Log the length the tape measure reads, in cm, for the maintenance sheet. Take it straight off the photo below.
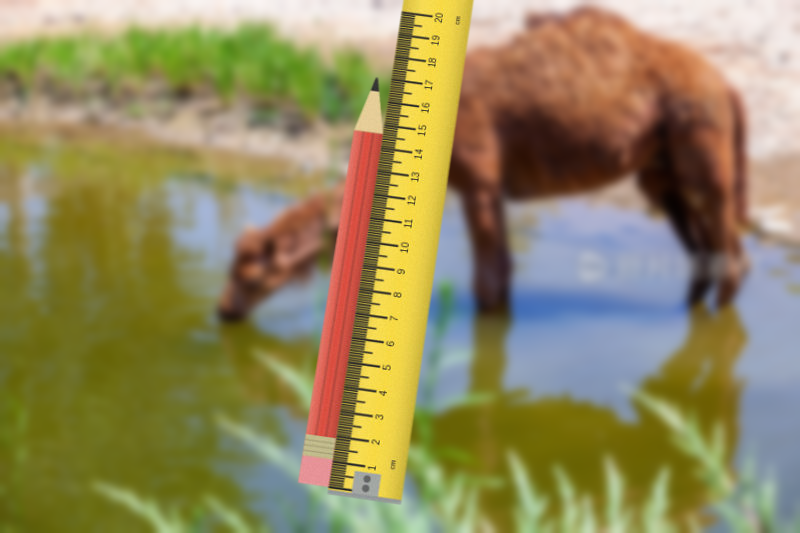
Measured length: 17 cm
